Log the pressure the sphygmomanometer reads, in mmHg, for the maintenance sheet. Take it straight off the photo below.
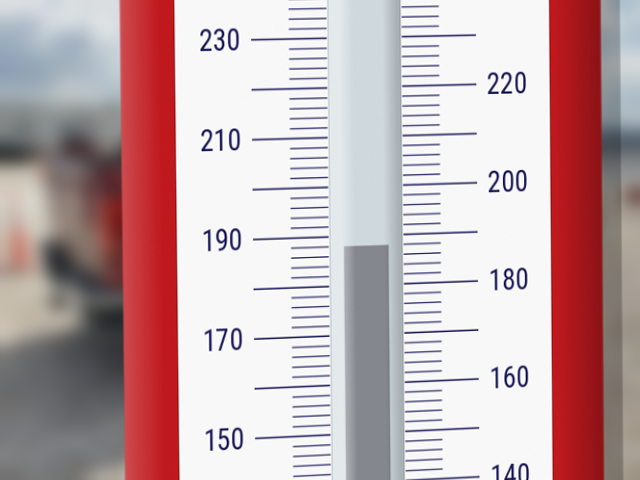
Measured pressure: 188 mmHg
